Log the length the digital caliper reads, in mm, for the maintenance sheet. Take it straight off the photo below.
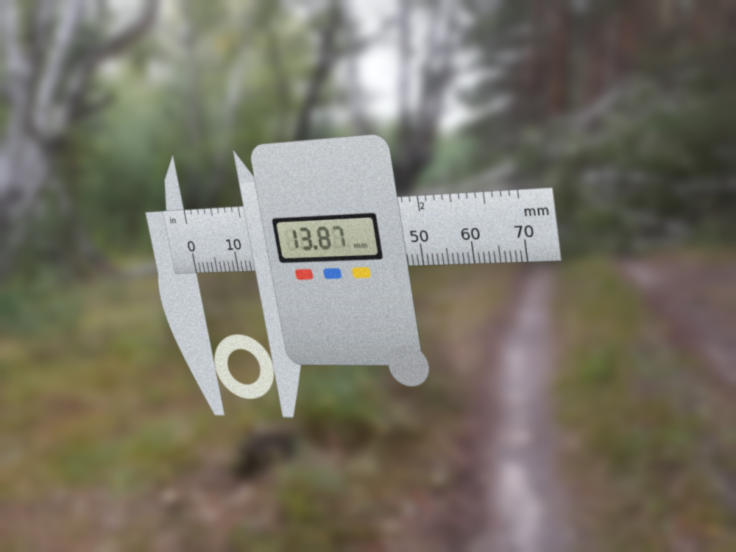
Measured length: 13.87 mm
